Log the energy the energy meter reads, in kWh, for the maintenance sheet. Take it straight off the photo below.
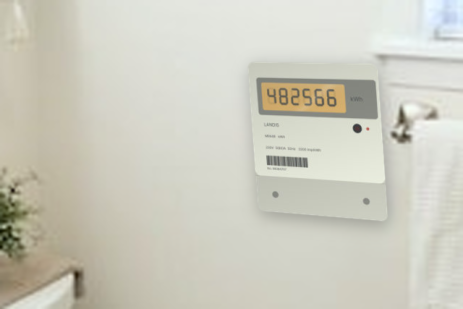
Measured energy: 482566 kWh
